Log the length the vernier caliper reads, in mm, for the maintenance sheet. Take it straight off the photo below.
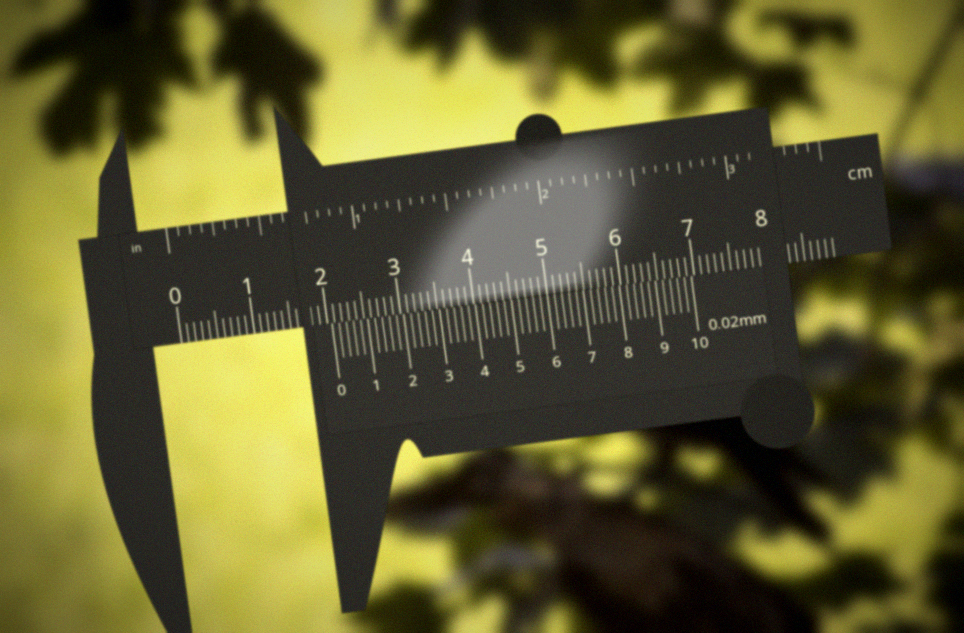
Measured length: 20.6 mm
